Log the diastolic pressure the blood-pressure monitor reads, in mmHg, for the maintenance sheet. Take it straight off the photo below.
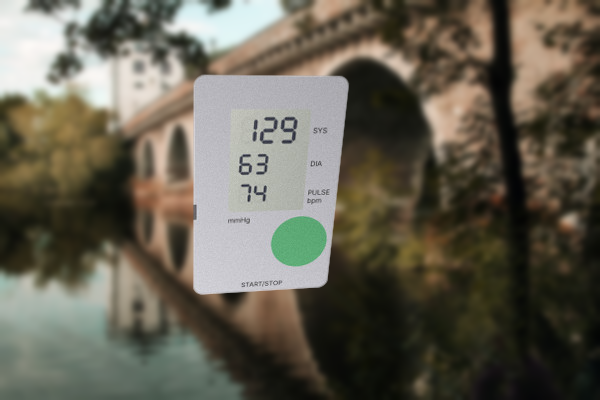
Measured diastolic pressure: 63 mmHg
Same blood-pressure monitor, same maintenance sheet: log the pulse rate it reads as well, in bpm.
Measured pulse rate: 74 bpm
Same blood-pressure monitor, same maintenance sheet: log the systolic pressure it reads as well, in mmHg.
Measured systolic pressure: 129 mmHg
